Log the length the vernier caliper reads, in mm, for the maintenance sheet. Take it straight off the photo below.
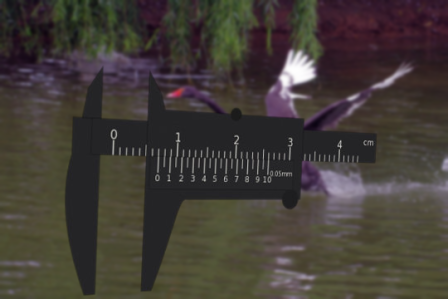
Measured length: 7.0 mm
